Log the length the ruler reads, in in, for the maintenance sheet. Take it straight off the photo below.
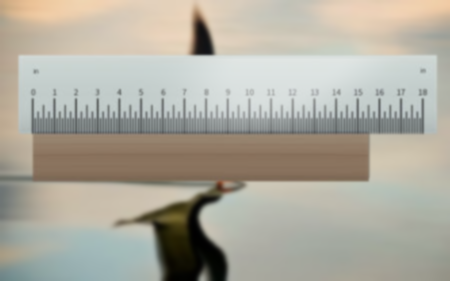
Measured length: 15.5 in
